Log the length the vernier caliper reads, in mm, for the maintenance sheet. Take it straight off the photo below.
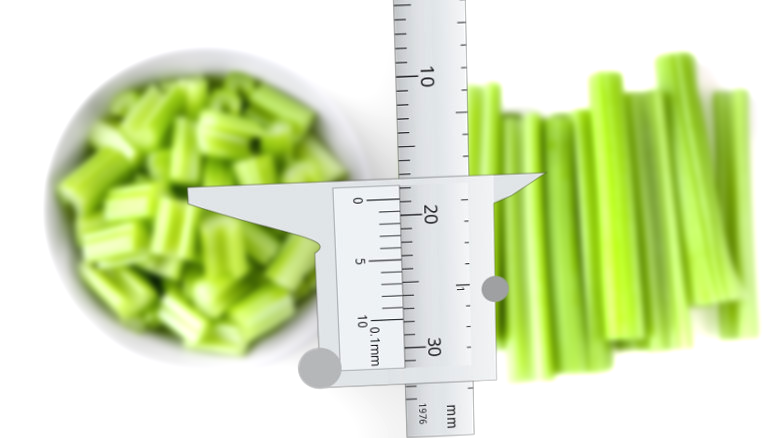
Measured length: 18.8 mm
